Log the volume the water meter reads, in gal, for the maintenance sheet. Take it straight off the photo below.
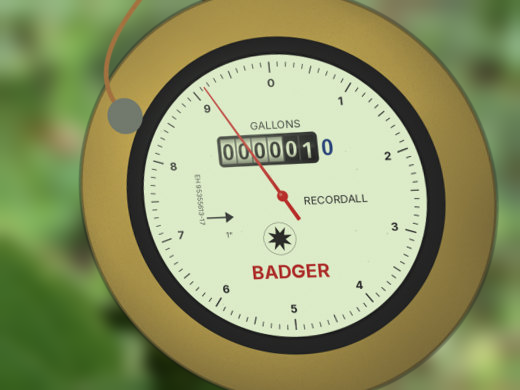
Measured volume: 9.1 gal
